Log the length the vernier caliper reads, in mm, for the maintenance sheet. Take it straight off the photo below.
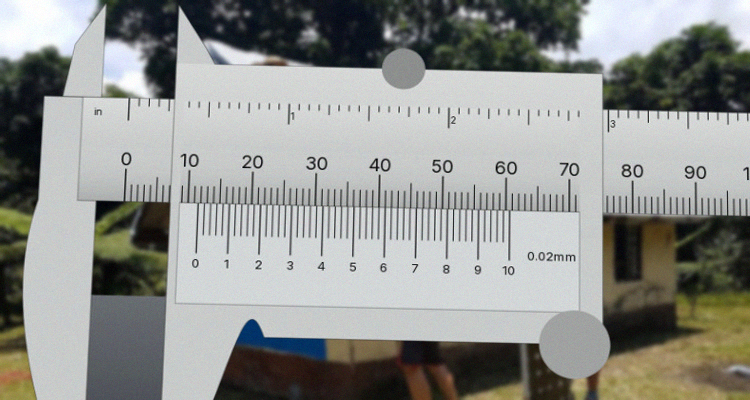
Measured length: 11.6 mm
